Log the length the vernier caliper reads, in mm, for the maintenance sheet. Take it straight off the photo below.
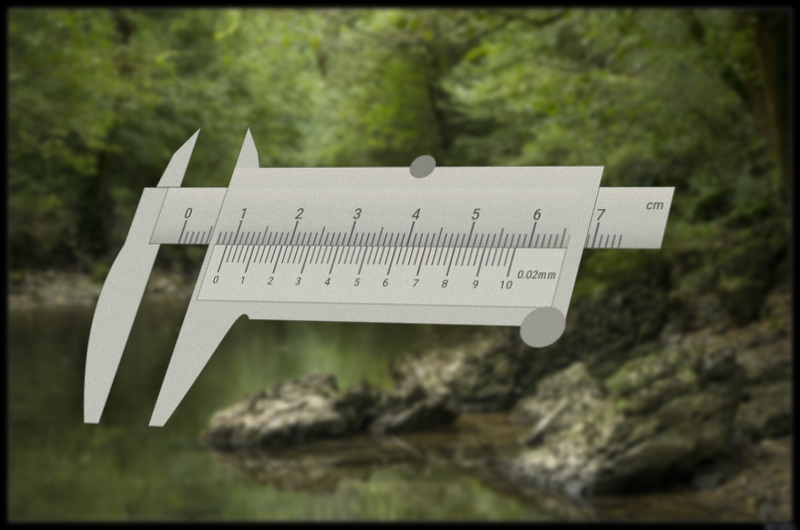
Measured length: 8.8 mm
